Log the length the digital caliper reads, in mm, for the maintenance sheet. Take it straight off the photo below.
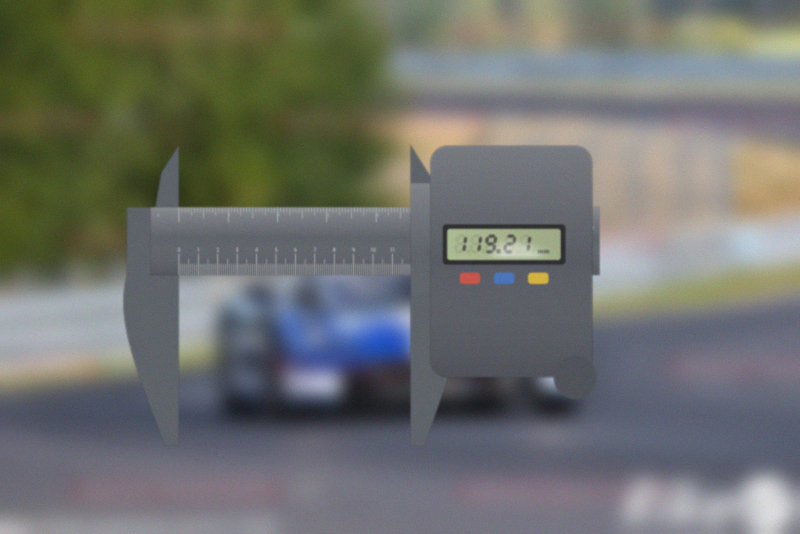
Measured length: 119.21 mm
